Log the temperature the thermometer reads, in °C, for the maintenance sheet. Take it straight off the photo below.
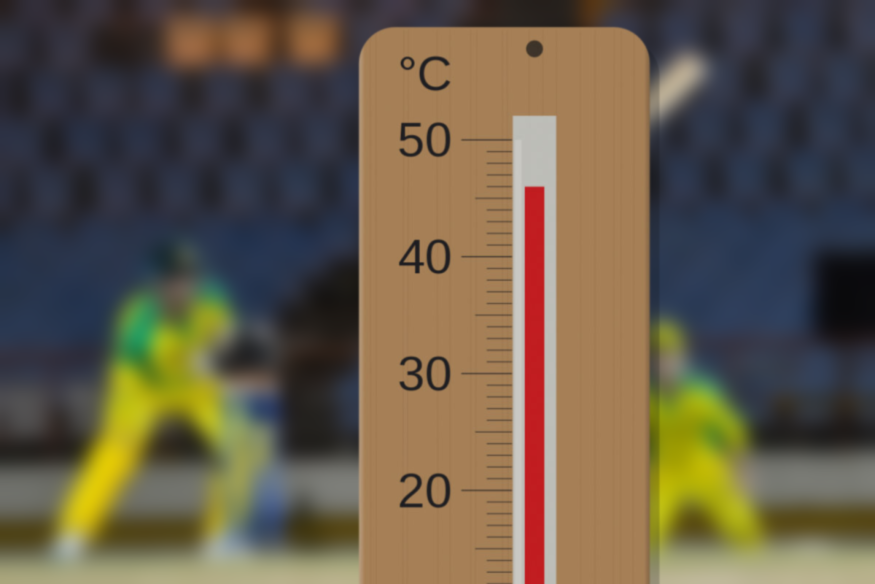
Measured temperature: 46 °C
